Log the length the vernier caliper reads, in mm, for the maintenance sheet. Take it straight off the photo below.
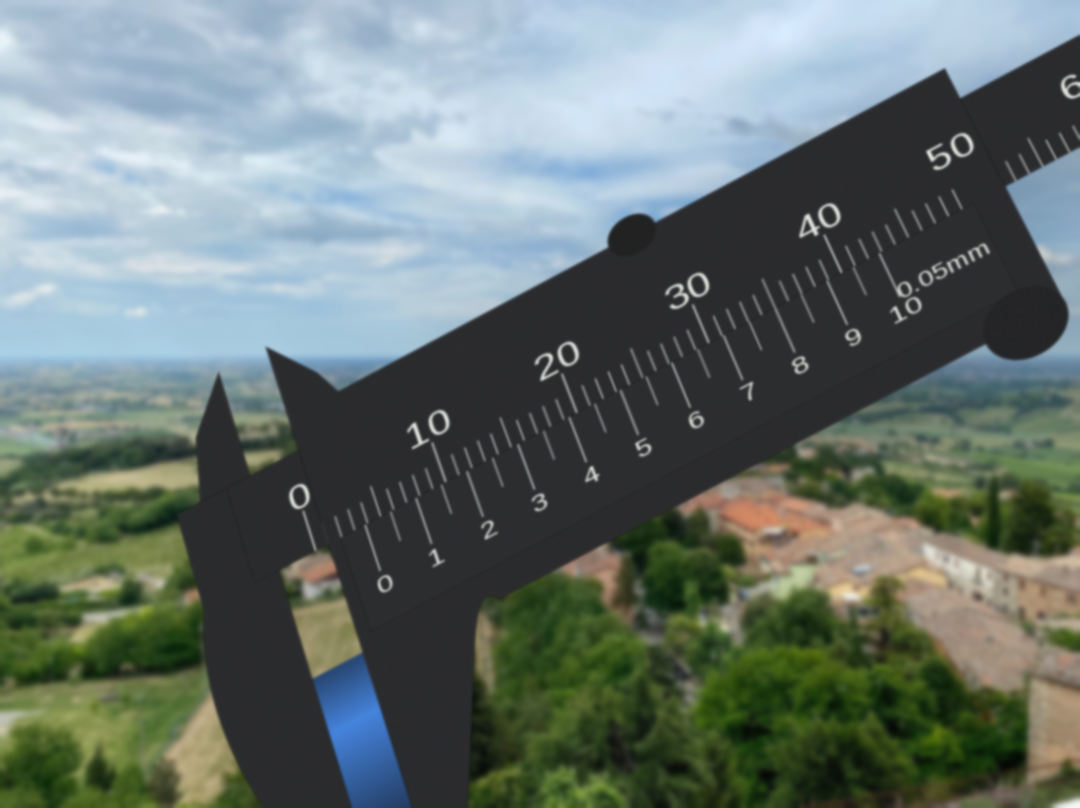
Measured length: 3.8 mm
